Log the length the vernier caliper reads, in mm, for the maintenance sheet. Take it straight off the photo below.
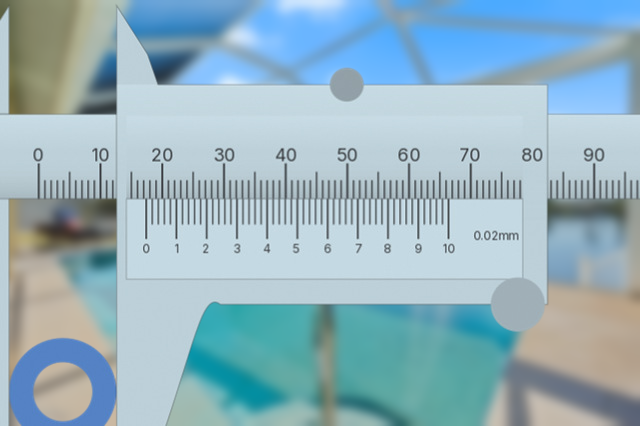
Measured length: 17.4 mm
